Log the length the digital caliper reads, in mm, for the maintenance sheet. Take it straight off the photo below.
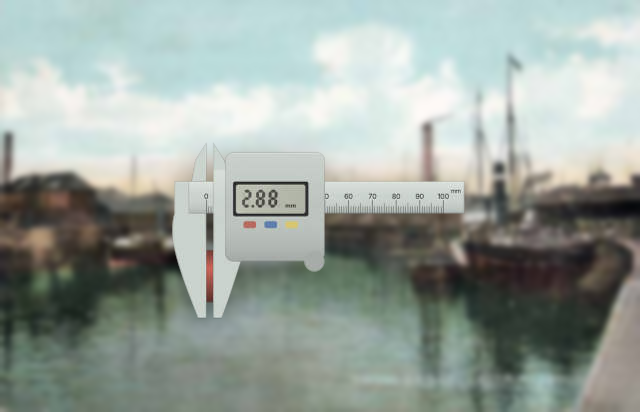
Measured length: 2.88 mm
